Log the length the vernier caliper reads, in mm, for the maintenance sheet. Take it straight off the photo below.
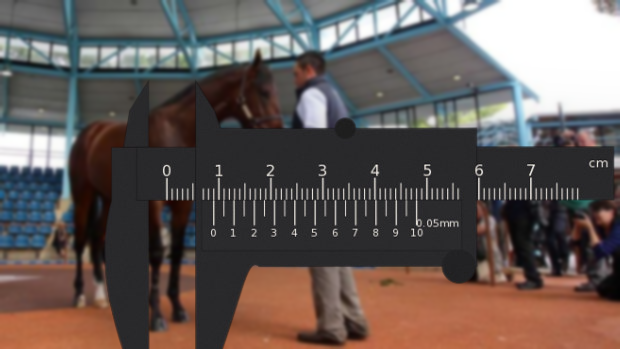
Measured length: 9.0 mm
